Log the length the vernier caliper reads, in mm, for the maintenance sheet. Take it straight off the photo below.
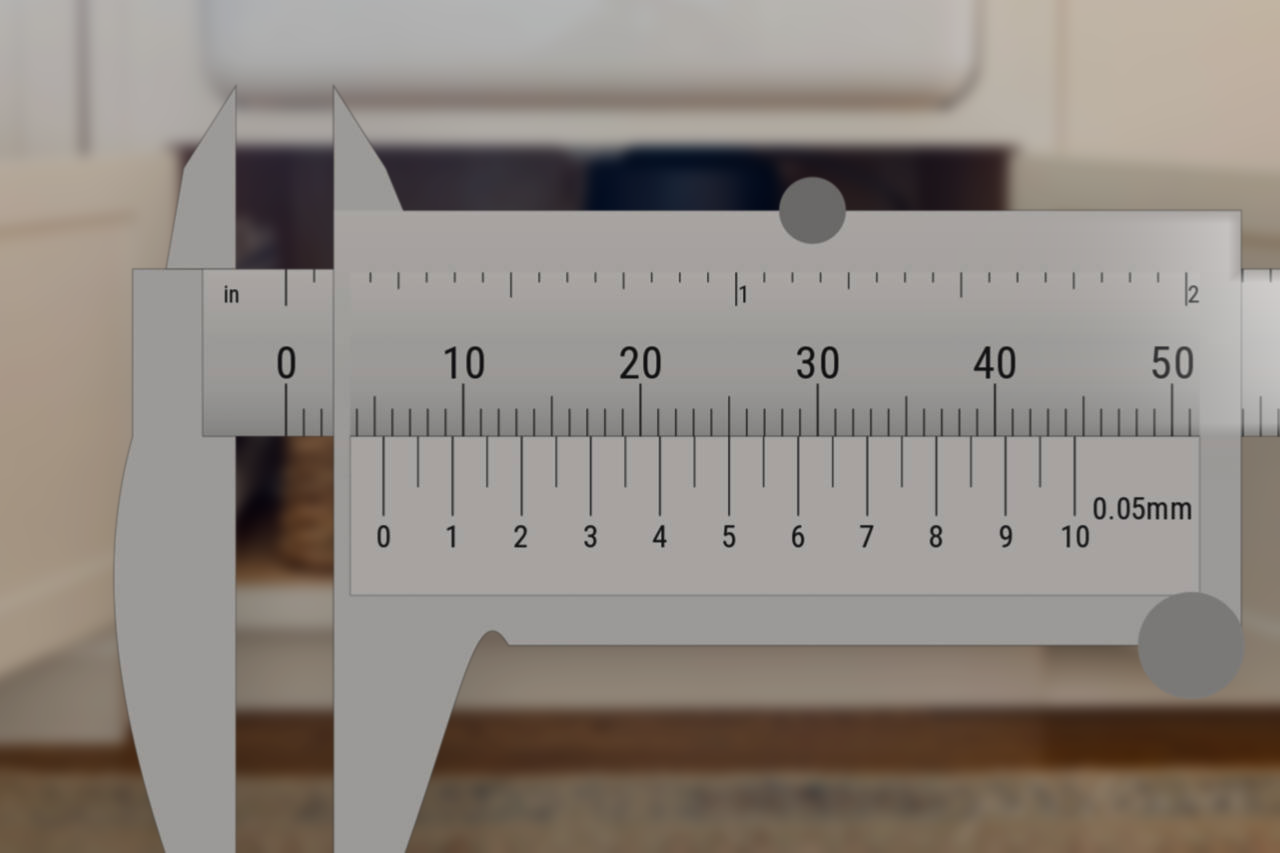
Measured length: 5.5 mm
